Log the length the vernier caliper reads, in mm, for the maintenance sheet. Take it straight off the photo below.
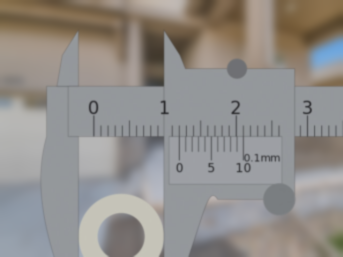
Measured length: 12.0 mm
